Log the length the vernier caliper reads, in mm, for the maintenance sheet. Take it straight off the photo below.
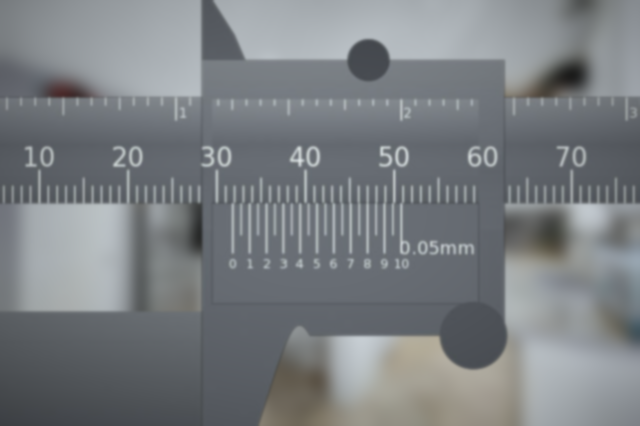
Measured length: 31.8 mm
